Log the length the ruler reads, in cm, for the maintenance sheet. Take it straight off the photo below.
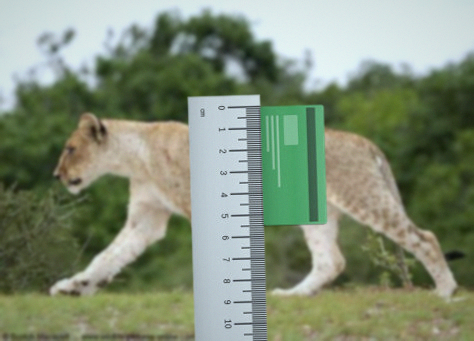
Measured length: 5.5 cm
